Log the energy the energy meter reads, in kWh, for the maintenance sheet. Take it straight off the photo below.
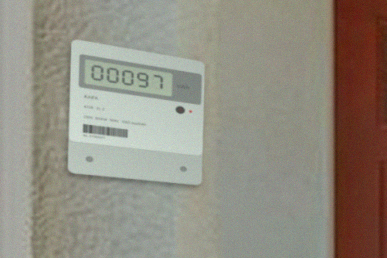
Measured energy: 97 kWh
